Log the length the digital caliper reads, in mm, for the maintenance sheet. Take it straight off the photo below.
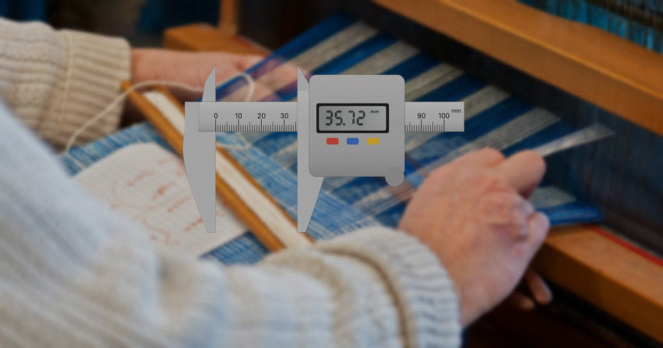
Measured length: 35.72 mm
